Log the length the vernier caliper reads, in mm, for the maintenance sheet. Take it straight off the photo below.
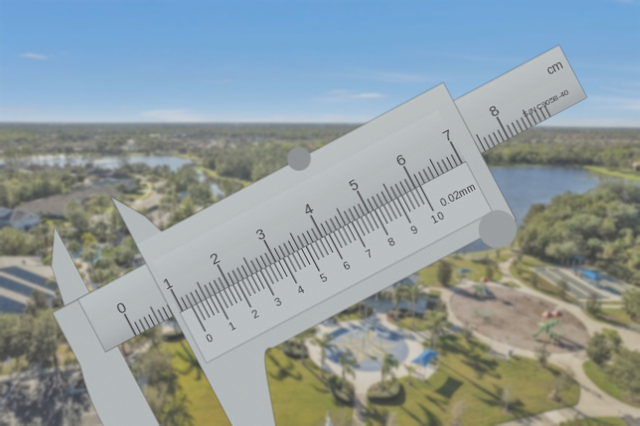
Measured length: 12.0 mm
